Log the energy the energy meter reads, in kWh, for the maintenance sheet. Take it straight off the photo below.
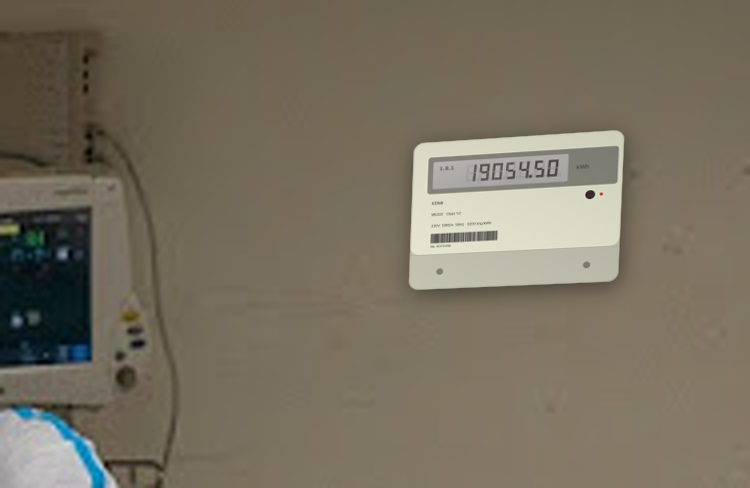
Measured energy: 19054.50 kWh
